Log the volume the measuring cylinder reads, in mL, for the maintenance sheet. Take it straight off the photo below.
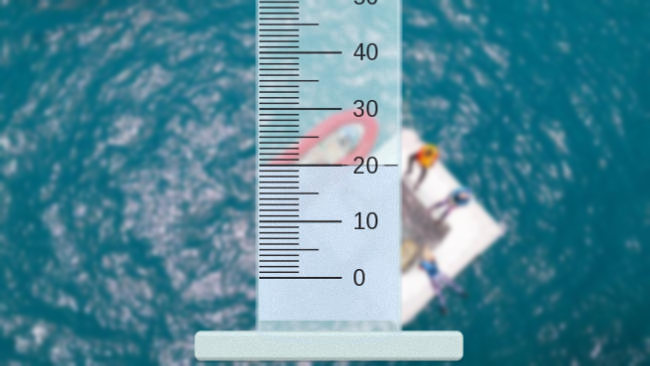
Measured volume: 20 mL
